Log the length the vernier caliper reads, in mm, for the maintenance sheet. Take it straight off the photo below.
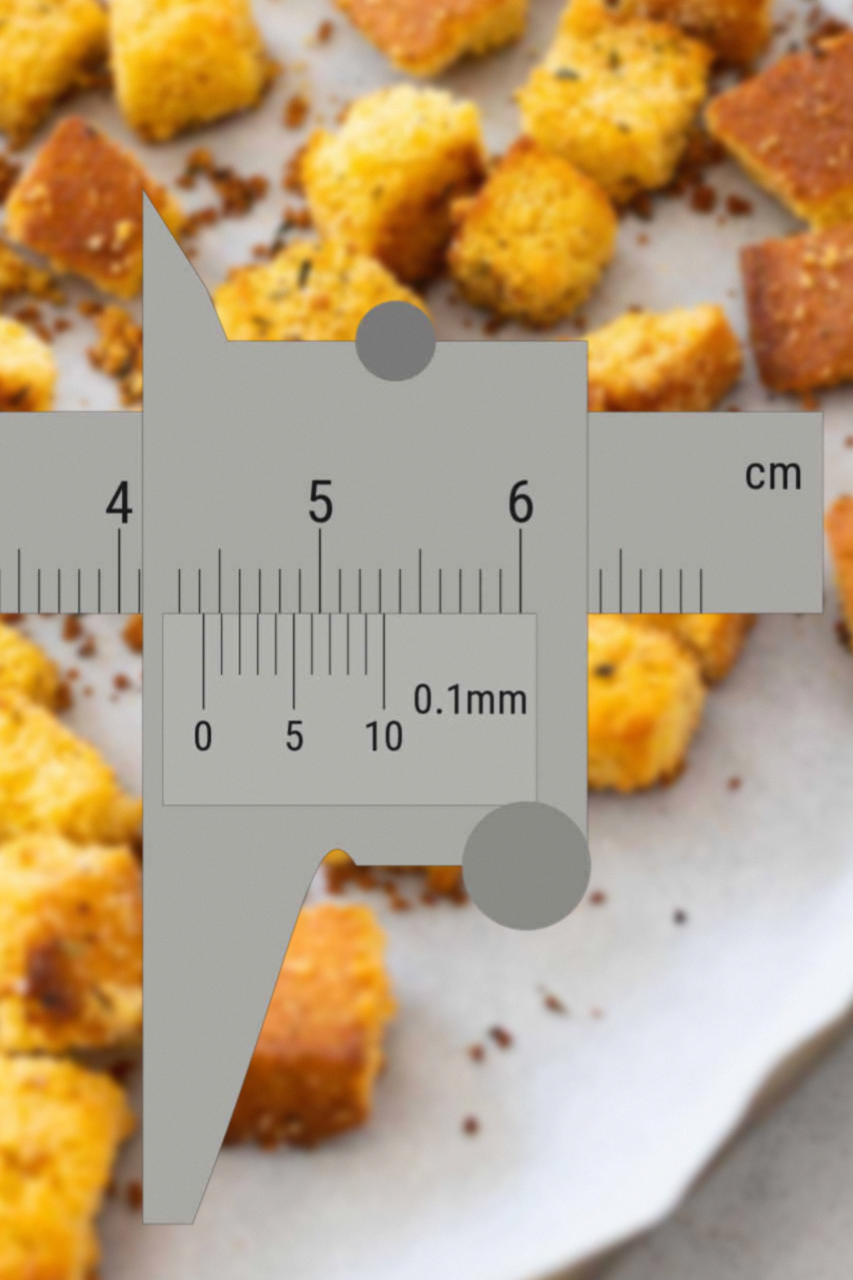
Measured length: 44.2 mm
